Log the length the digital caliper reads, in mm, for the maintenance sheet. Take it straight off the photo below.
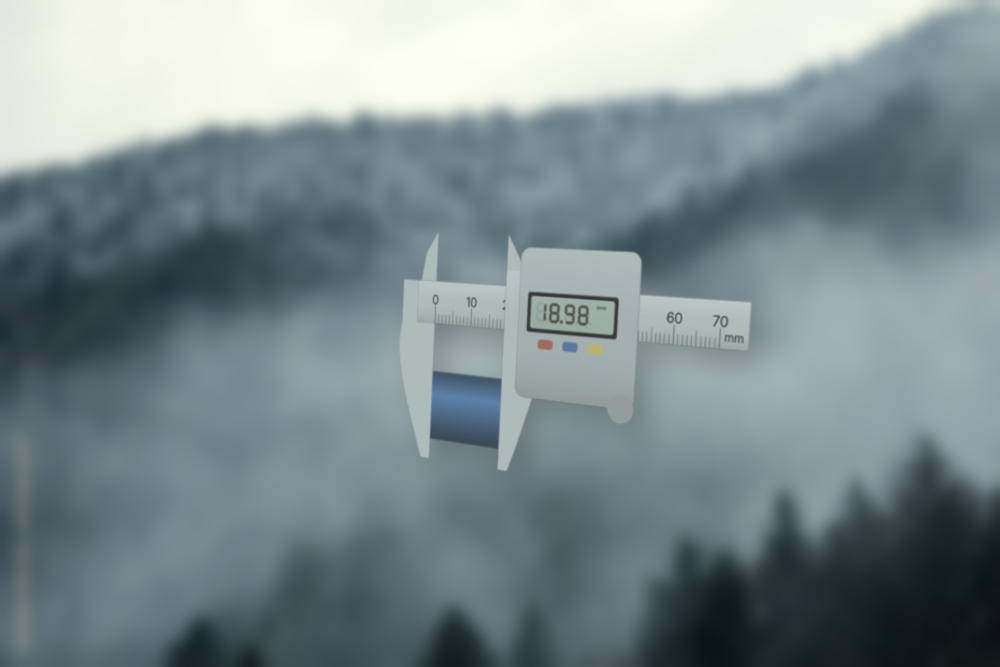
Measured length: 18.98 mm
